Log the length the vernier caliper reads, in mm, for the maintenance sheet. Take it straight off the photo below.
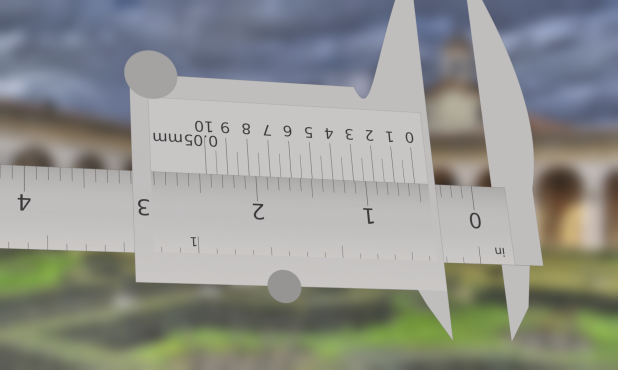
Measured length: 5.4 mm
